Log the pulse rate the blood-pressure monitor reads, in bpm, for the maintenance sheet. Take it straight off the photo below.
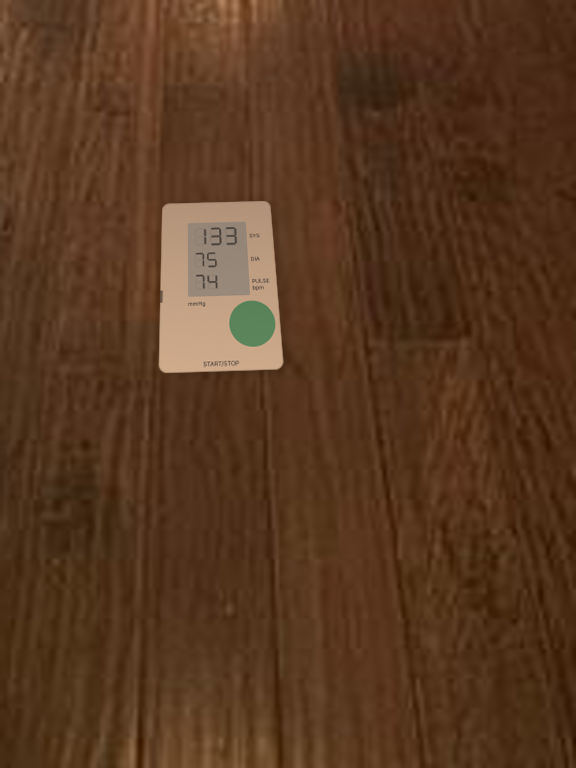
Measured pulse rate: 74 bpm
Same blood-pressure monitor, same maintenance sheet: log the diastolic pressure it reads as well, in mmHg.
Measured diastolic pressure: 75 mmHg
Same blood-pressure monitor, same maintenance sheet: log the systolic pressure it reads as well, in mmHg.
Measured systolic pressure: 133 mmHg
